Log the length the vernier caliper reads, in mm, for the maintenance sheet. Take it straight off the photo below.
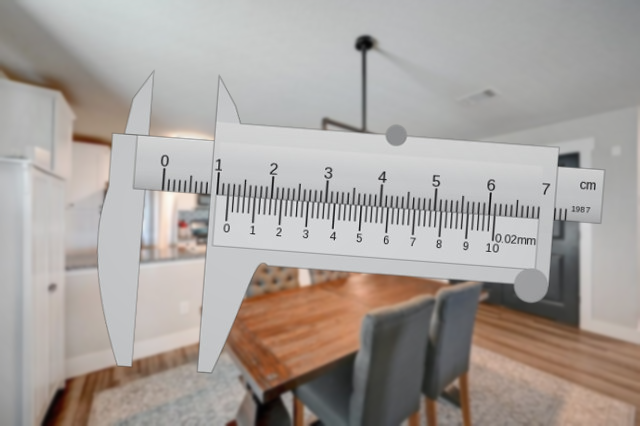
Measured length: 12.0 mm
